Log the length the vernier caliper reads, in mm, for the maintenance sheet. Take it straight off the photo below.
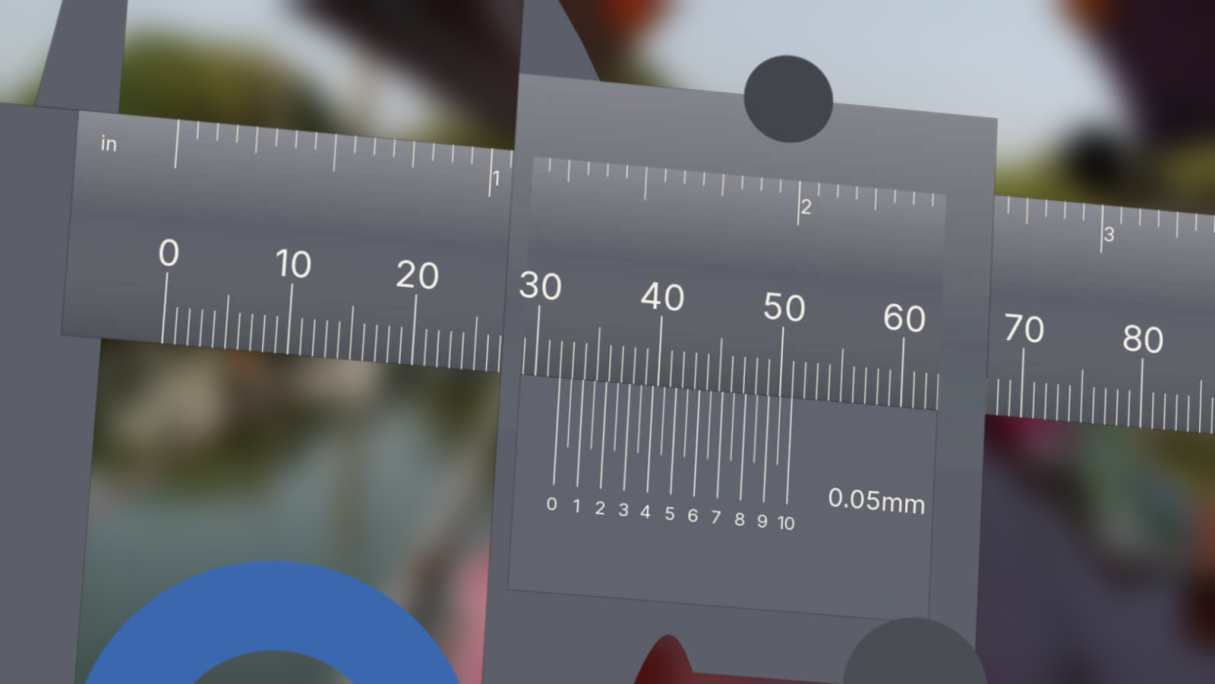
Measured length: 32.0 mm
